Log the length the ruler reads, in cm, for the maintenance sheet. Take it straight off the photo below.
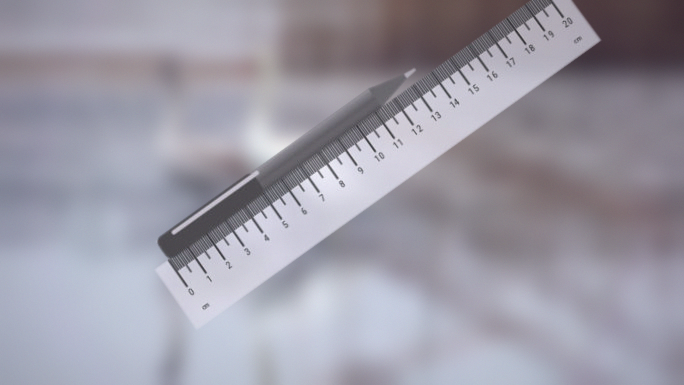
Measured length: 13.5 cm
